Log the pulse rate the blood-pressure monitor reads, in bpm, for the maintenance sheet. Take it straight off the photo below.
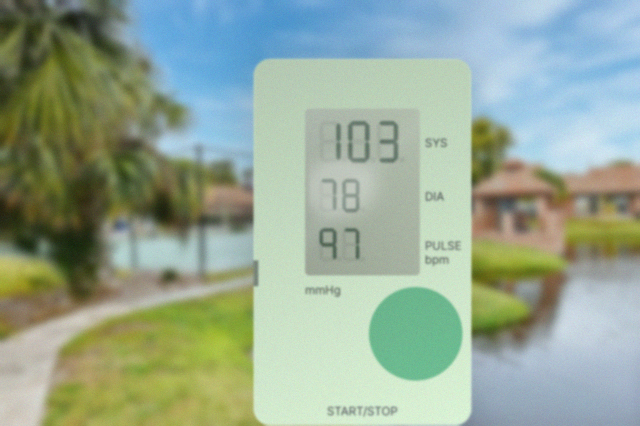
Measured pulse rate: 97 bpm
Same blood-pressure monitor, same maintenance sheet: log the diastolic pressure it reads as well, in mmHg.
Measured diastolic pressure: 78 mmHg
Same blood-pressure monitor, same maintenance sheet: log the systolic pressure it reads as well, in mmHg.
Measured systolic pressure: 103 mmHg
